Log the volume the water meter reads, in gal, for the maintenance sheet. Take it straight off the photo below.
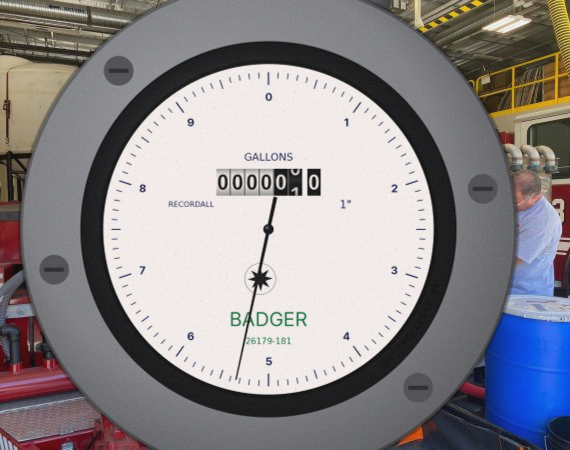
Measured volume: 5.3 gal
